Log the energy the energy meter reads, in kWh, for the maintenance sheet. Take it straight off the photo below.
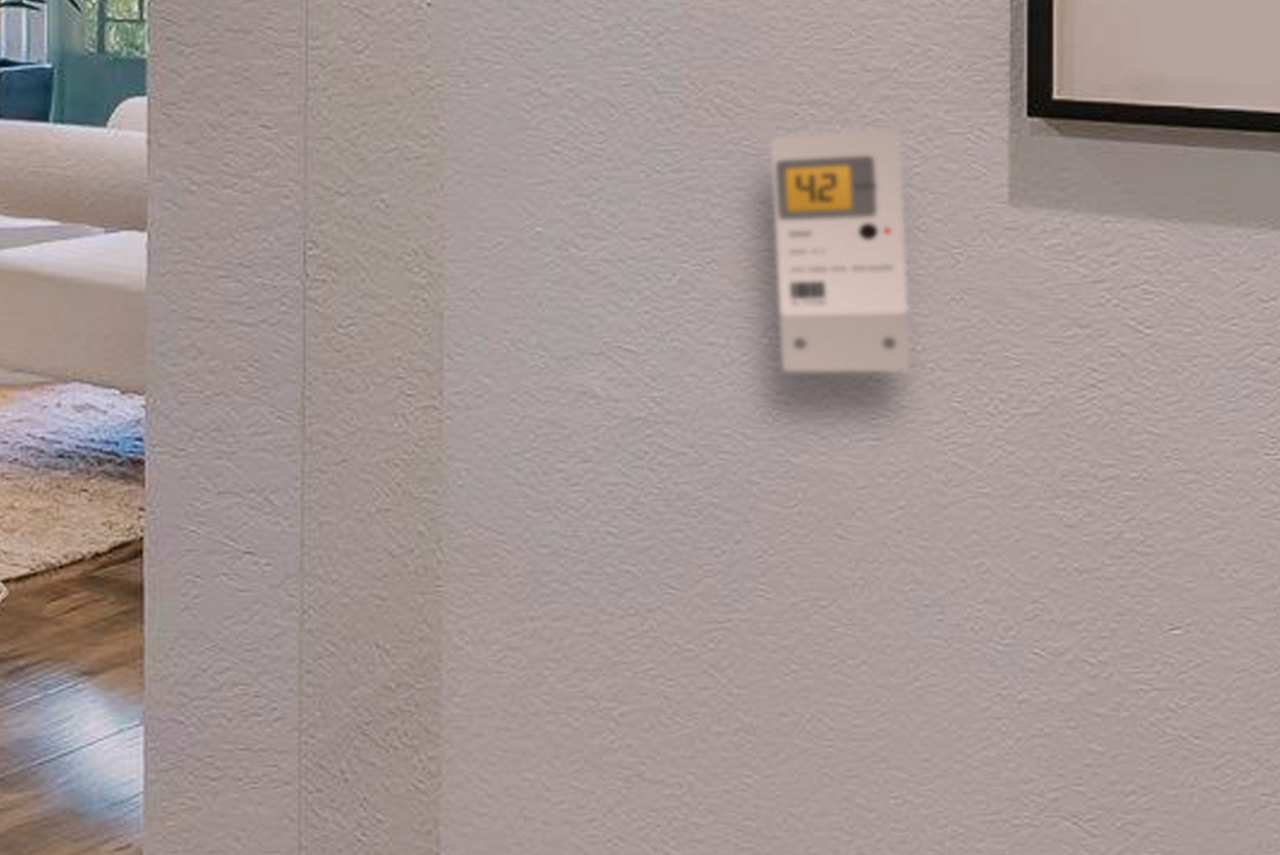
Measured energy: 42 kWh
